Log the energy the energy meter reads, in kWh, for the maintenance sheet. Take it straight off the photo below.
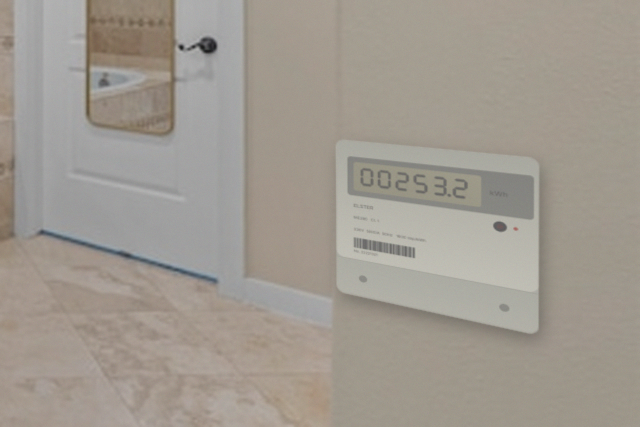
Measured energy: 253.2 kWh
